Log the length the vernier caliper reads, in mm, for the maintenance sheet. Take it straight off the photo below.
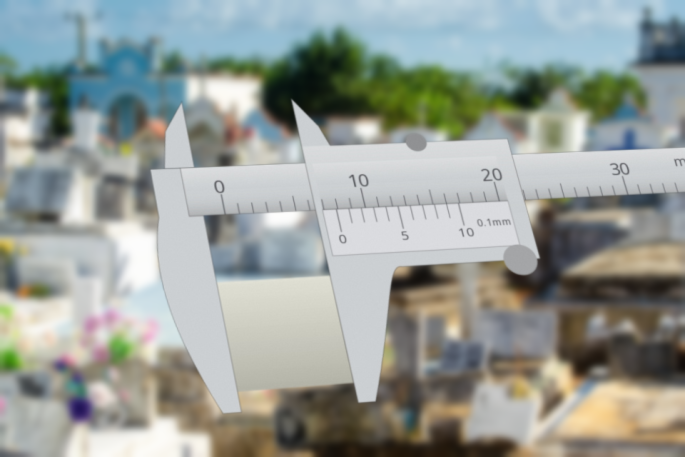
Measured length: 7.9 mm
